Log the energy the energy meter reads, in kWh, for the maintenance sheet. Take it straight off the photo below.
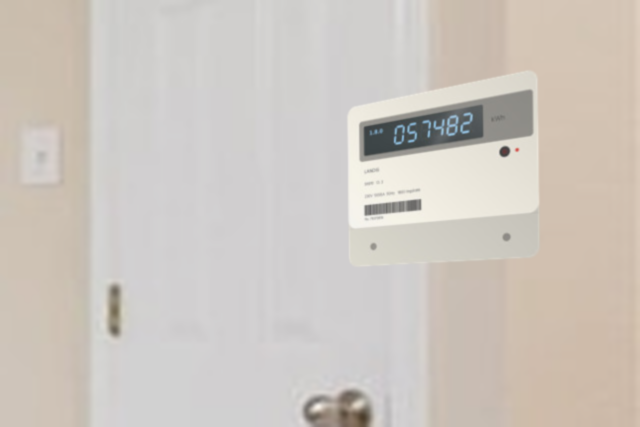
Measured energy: 57482 kWh
